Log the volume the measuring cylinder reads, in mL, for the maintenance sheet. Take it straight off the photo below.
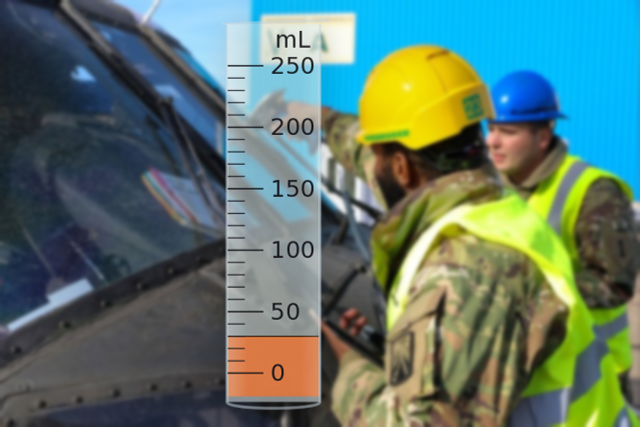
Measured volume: 30 mL
